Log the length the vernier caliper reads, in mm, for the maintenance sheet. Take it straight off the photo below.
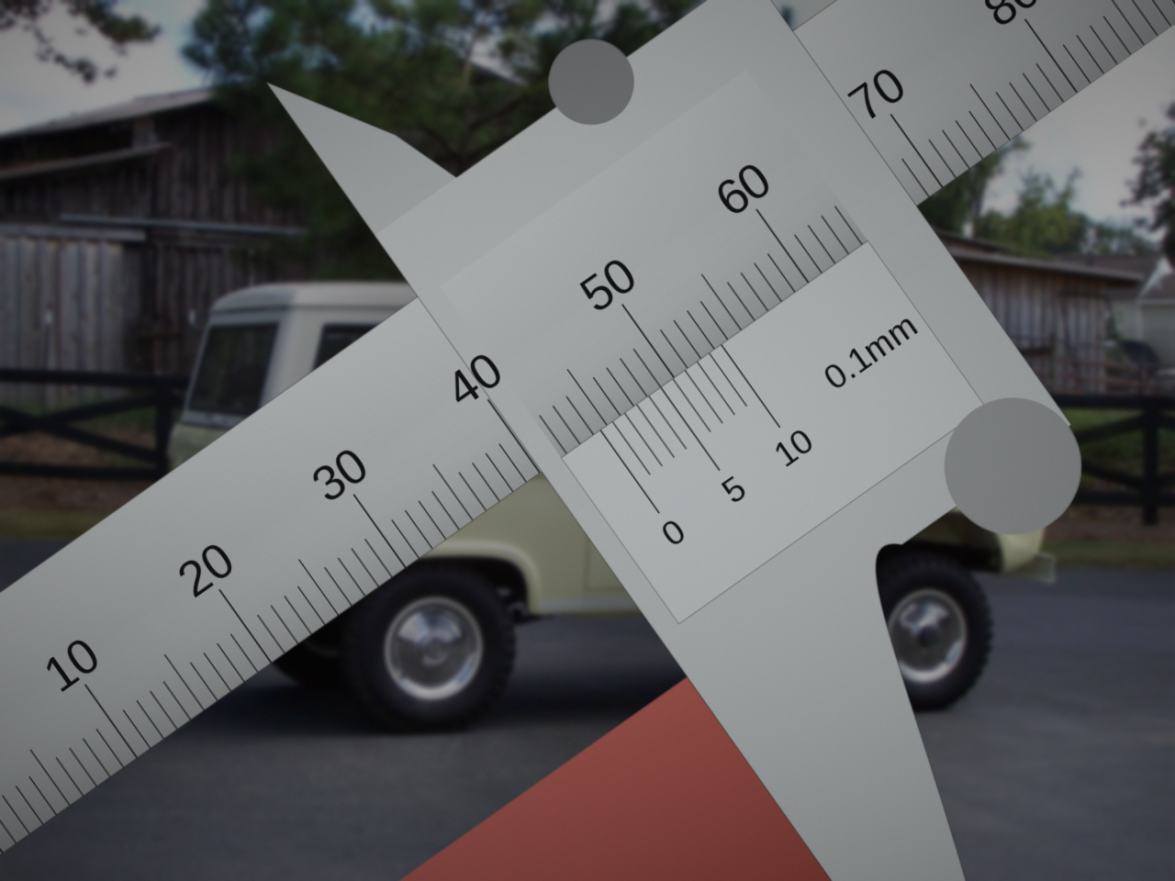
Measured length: 44.5 mm
